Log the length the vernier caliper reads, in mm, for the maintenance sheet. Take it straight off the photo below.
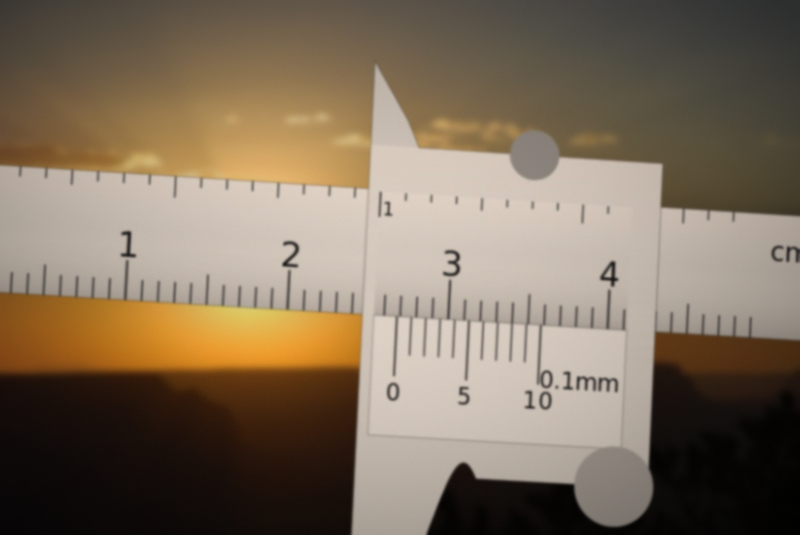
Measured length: 26.8 mm
